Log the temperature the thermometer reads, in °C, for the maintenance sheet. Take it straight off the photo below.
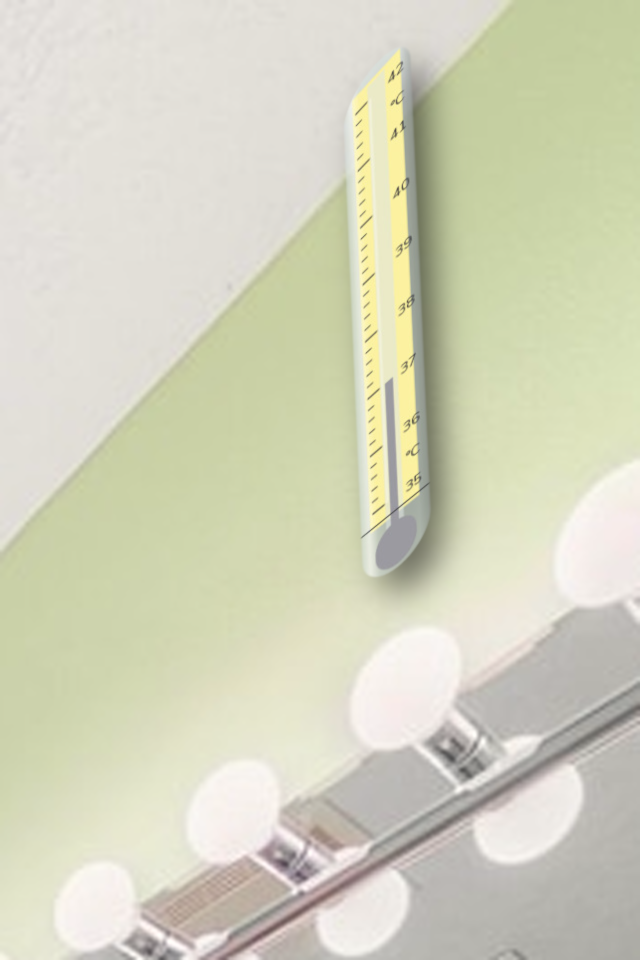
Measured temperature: 37 °C
